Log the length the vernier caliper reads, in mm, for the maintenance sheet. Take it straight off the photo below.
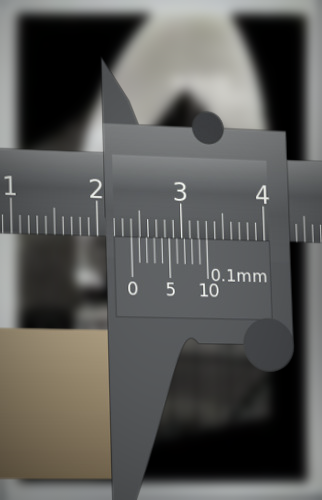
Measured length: 24.0 mm
